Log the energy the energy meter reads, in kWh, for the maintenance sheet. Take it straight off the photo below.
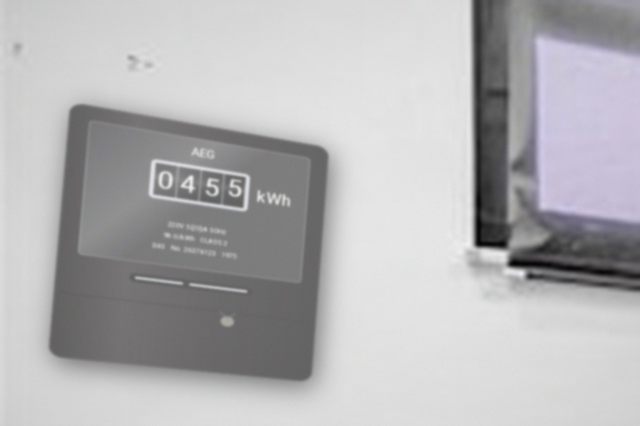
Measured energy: 455 kWh
